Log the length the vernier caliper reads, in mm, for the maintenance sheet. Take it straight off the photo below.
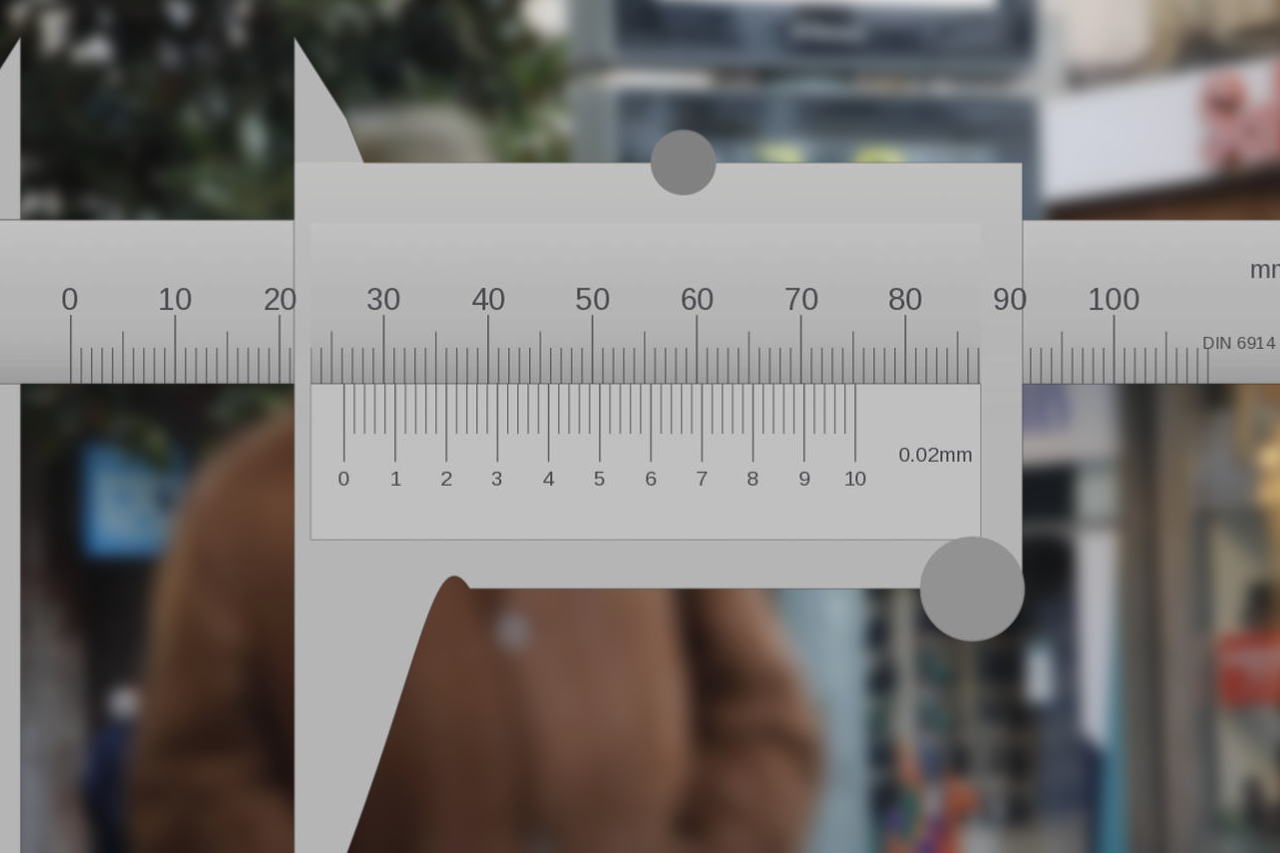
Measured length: 26.2 mm
